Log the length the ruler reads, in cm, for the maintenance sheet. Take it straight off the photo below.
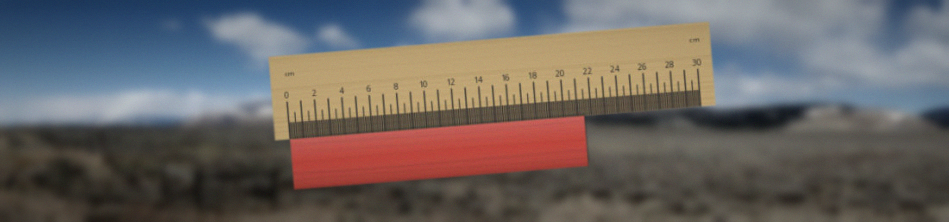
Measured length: 21.5 cm
